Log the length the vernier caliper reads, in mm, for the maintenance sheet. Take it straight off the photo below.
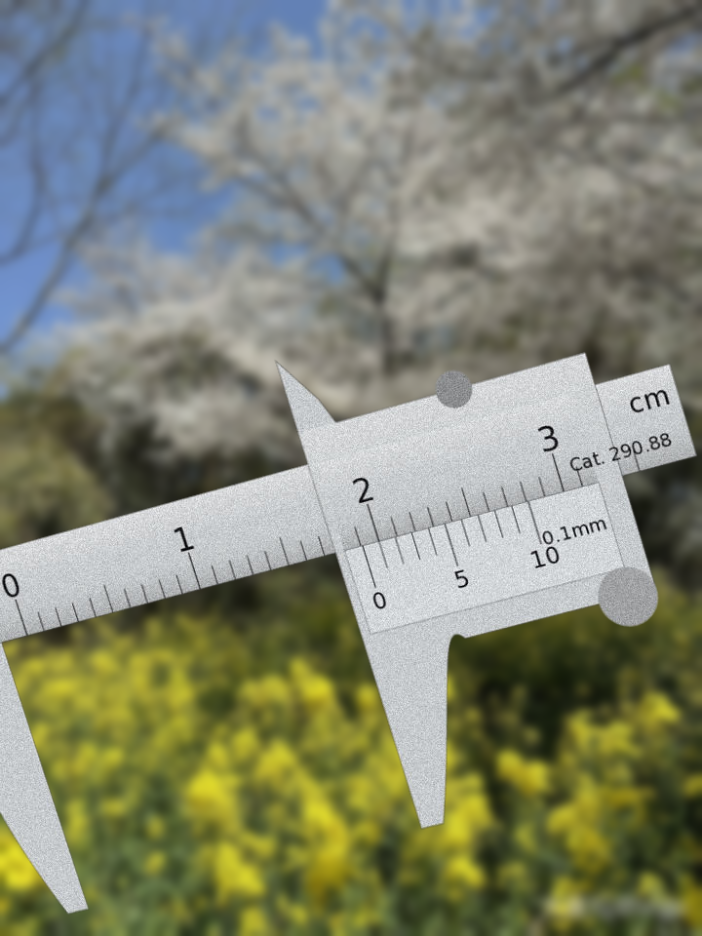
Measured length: 19.1 mm
